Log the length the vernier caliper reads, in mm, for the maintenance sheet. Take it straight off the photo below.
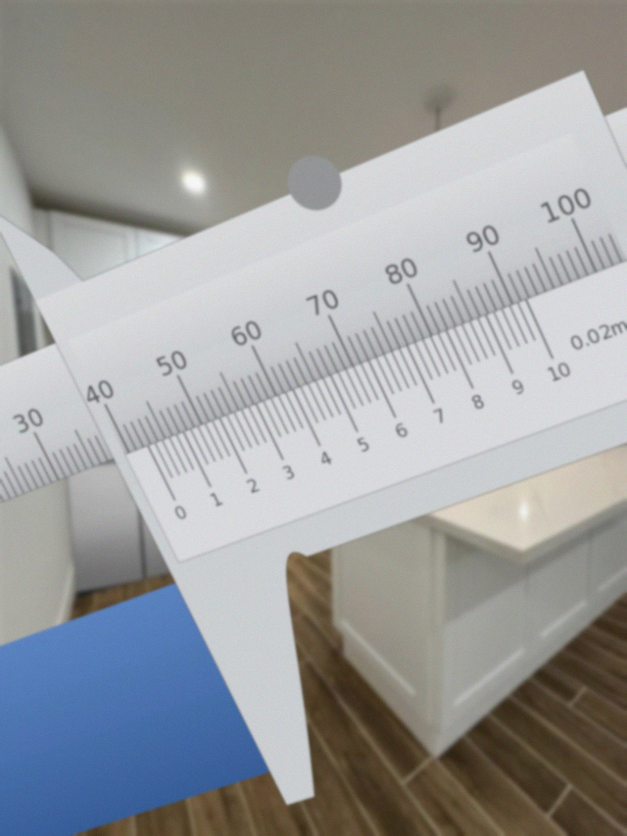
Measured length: 42.6 mm
